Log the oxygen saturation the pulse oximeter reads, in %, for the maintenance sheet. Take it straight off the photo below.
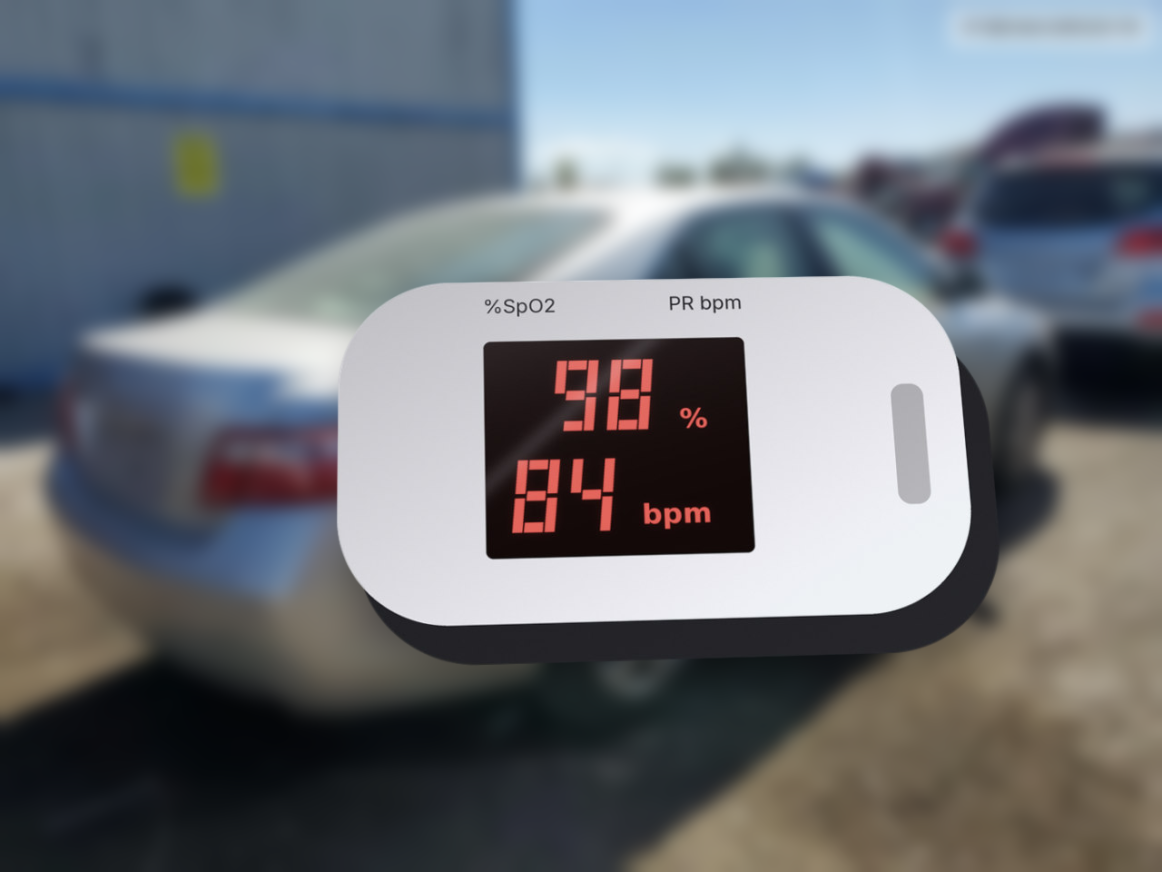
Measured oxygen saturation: 98 %
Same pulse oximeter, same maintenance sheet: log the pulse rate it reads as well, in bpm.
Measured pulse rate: 84 bpm
